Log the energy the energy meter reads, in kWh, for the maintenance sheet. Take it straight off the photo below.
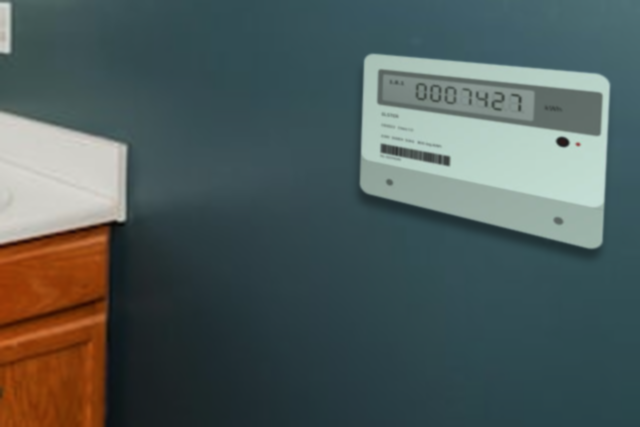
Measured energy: 7427 kWh
